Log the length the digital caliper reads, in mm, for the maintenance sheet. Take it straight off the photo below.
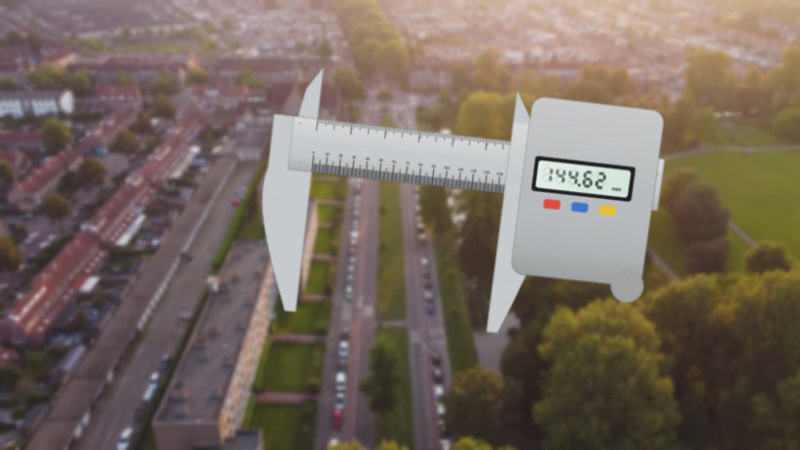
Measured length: 144.62 mm
